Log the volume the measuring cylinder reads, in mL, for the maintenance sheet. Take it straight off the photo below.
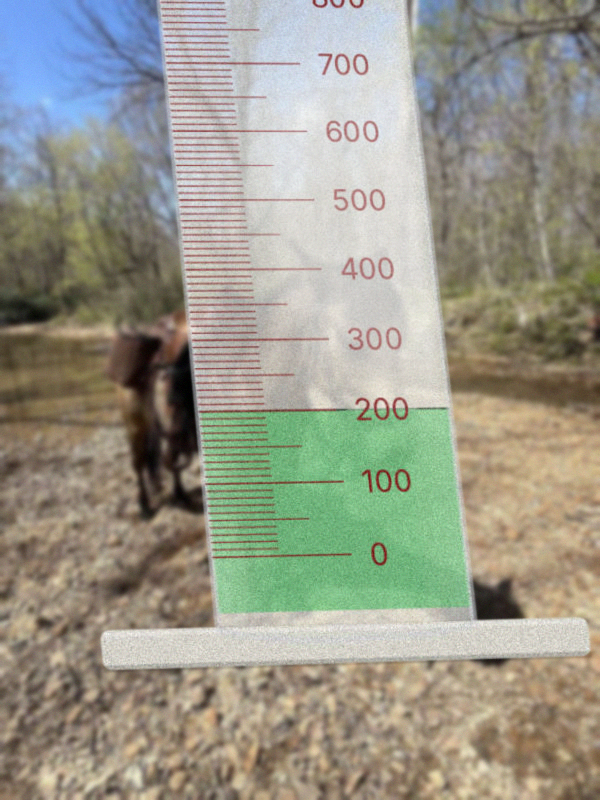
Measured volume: 200 mL
